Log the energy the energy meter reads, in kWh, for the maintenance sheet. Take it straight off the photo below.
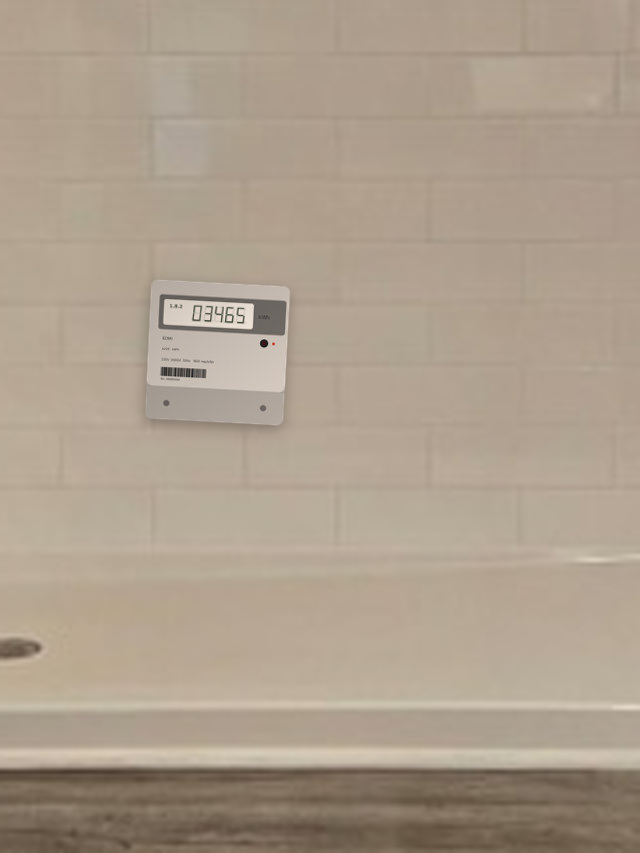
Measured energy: 3465 kWh
